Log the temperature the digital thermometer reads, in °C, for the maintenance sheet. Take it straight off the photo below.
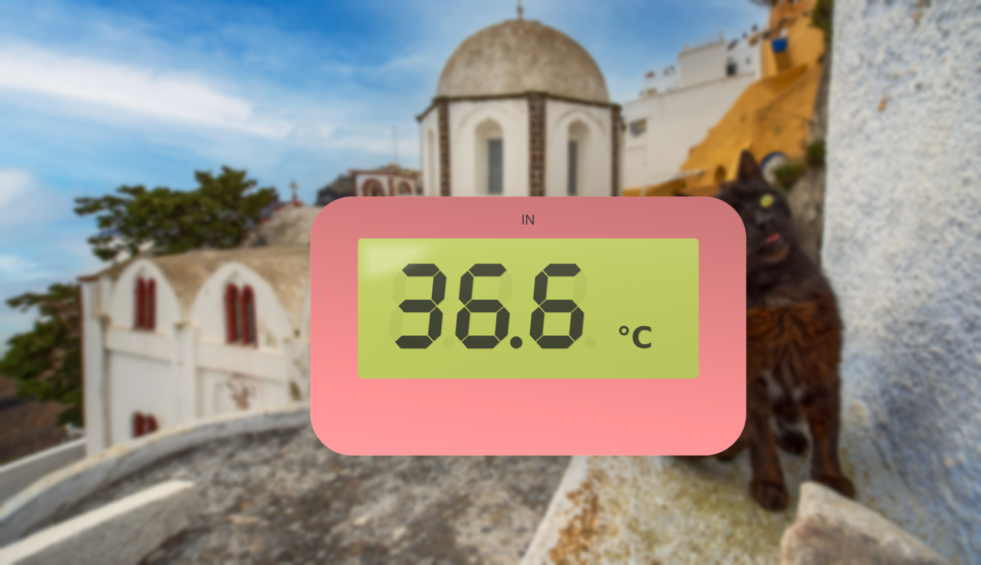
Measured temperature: 36.6 °C
